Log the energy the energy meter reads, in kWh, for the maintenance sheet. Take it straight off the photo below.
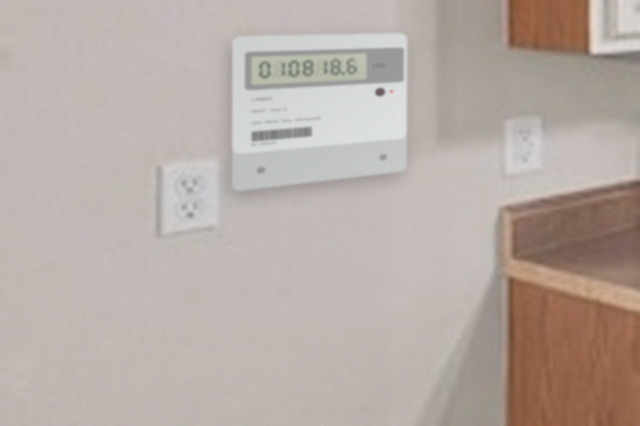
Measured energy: 10818.6 kWh
